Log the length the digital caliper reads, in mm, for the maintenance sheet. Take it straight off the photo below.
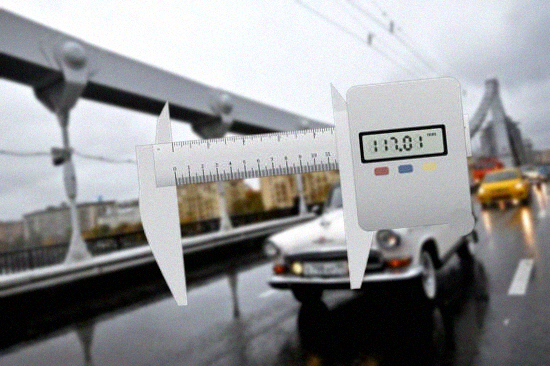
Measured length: 117.01 mm
